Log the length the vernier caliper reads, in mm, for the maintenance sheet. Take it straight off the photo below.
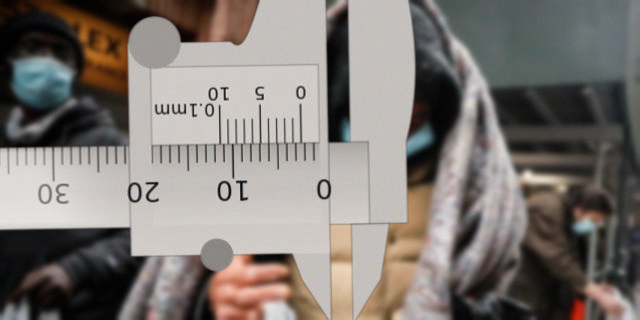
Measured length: 2.4 mm
